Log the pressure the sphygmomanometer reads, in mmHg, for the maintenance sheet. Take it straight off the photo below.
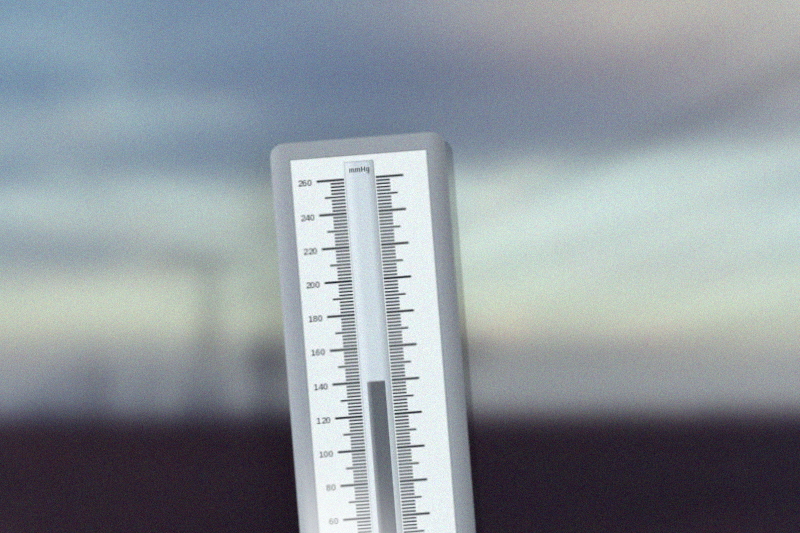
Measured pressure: 140 mmHg
